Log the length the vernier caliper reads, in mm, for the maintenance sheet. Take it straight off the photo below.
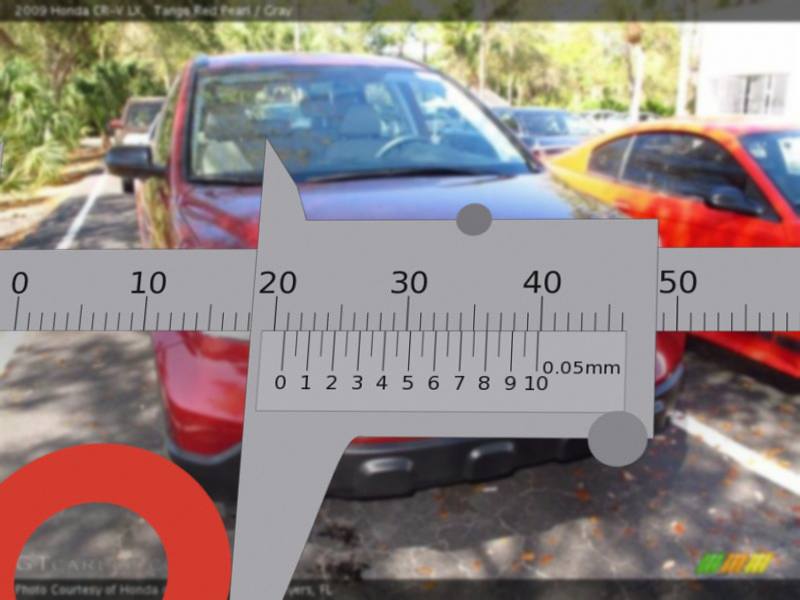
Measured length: 20.8 mm
